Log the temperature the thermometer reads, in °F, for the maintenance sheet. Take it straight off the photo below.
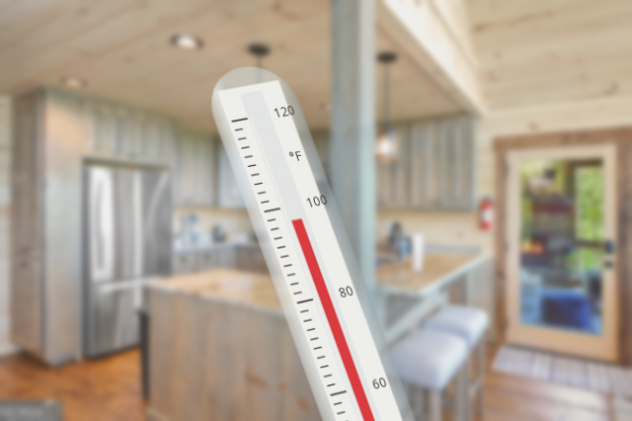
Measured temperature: 97 °F
